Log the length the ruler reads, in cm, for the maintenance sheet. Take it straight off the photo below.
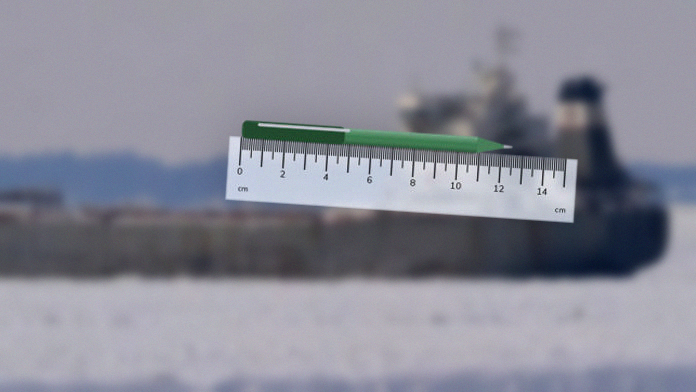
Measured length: 12.5 cm
